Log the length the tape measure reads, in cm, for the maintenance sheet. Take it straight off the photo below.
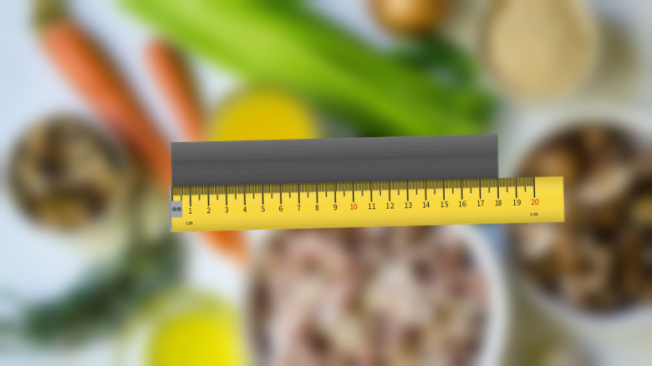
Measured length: 18 cm
